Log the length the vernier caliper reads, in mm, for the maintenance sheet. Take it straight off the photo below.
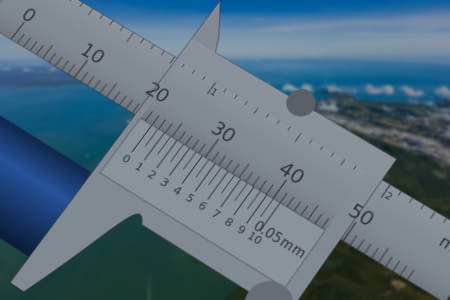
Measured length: 22.0 mm
